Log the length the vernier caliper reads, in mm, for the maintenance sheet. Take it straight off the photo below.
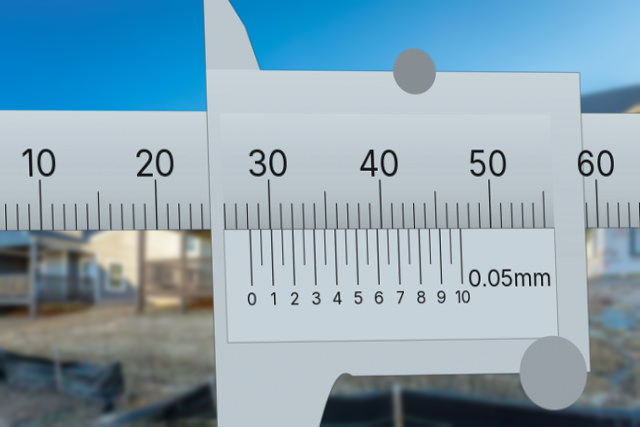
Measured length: 28.2 mm
